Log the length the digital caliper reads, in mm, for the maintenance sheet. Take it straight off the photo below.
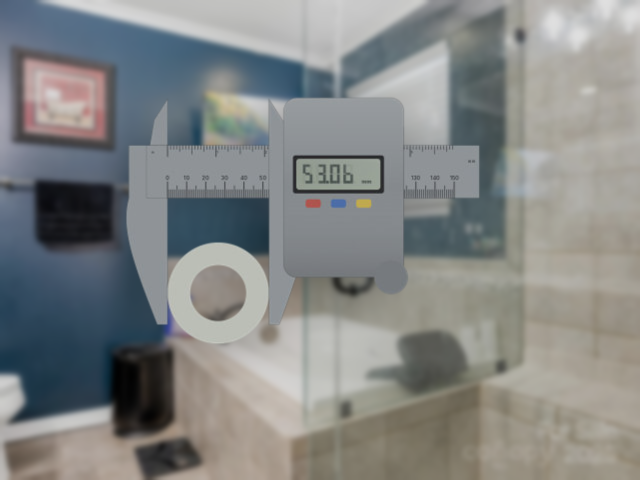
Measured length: 53.06 mm
